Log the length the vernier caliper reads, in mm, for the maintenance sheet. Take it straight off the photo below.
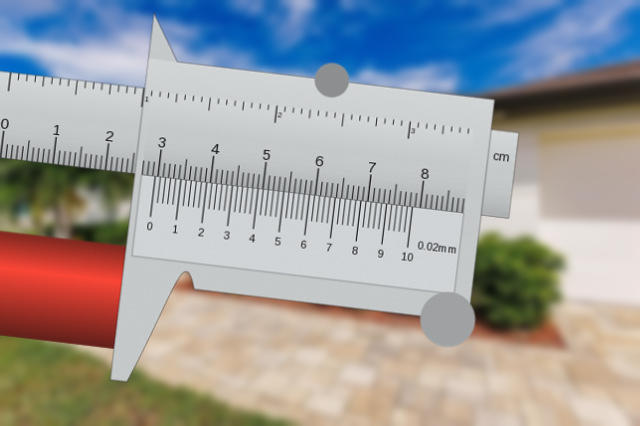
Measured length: 29.5 mm
